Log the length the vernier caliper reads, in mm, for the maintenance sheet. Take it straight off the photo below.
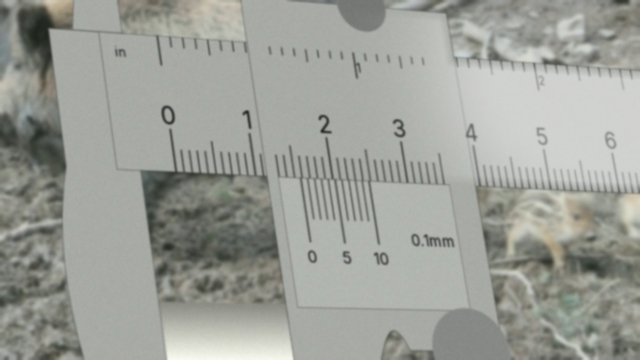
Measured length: 15.8 mm
